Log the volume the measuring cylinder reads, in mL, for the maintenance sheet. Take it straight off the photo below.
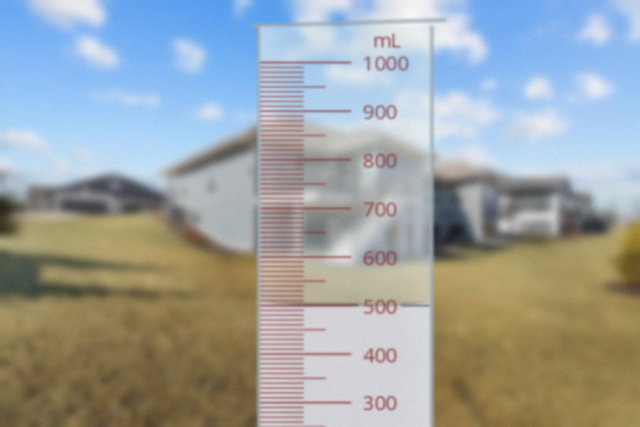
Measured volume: 500 mL
